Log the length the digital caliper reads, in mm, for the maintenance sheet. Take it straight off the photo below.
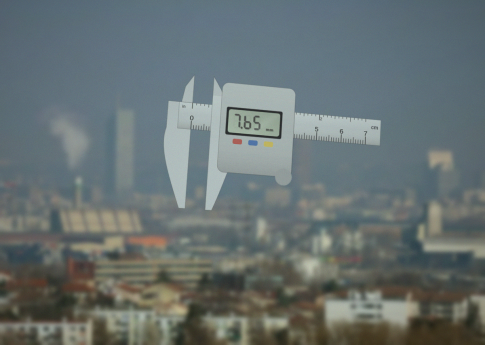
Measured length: 7.65 mm
